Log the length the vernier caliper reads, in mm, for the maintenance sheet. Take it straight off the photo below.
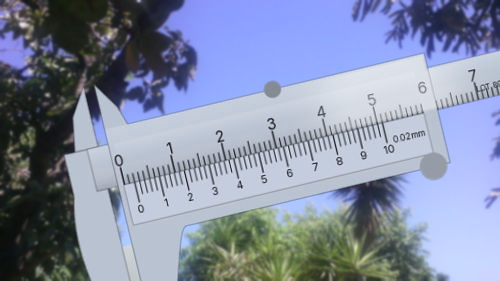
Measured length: 2.0 mm
